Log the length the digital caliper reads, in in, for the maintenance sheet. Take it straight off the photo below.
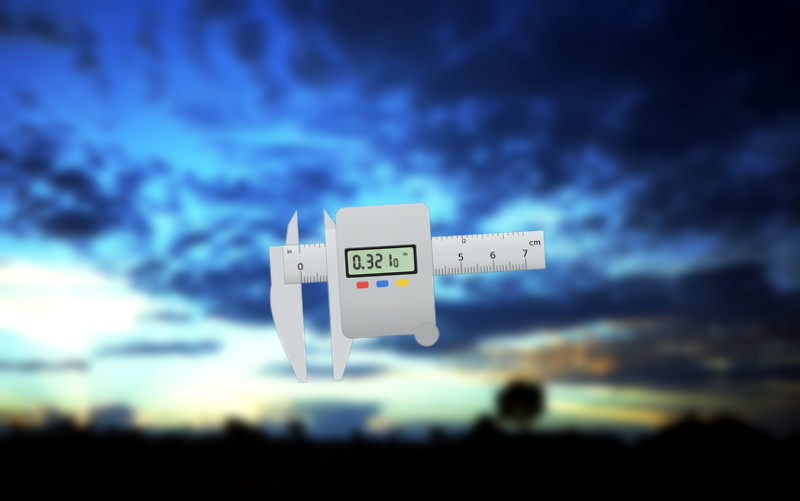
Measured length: 0.3210 in
